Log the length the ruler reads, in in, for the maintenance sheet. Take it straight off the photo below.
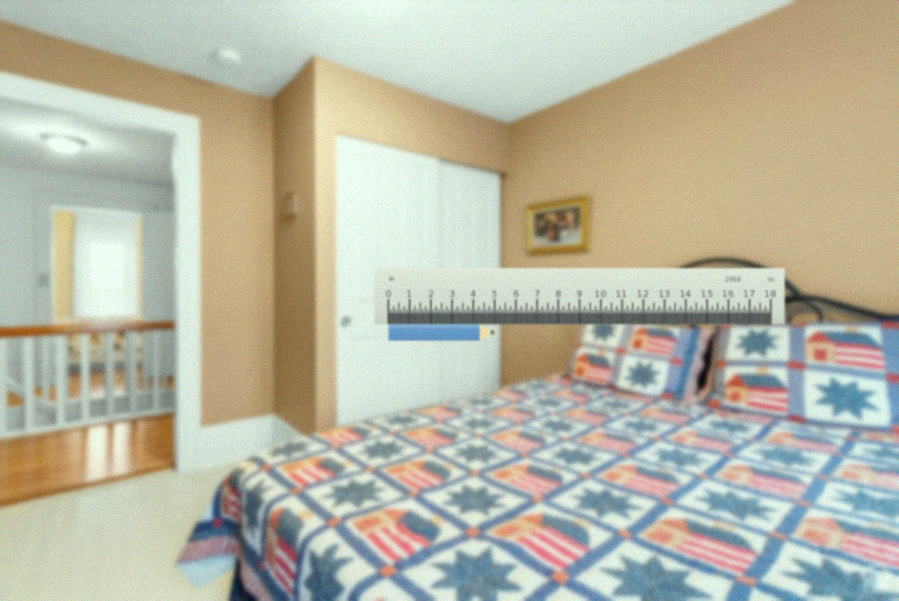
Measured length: 5 in
